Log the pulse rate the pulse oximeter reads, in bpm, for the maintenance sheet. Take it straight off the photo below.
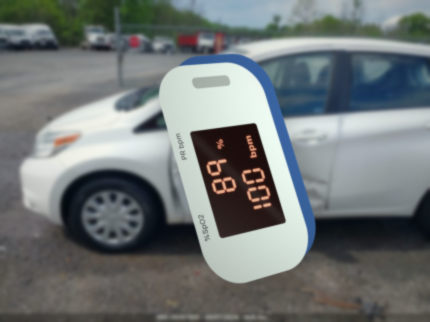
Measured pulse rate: 100 bpm
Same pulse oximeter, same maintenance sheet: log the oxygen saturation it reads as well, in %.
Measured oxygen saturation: 89 %
